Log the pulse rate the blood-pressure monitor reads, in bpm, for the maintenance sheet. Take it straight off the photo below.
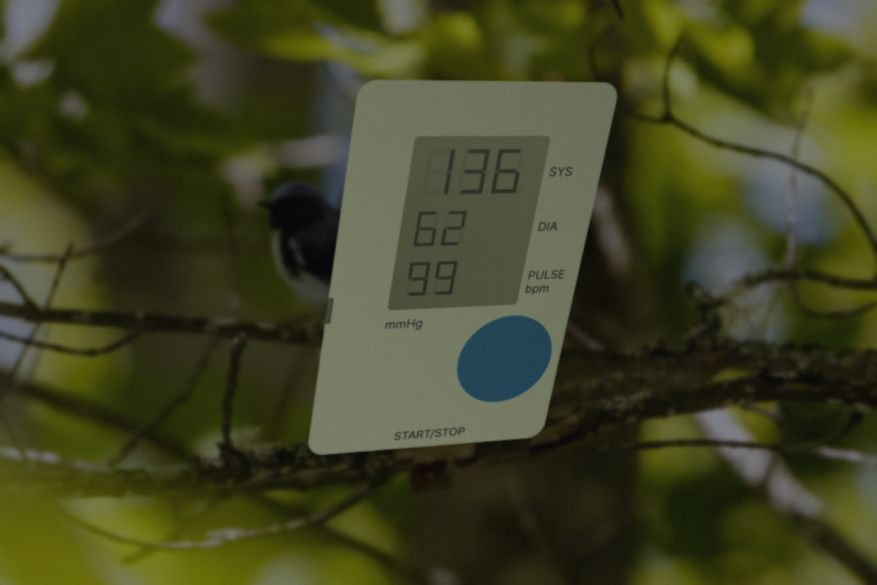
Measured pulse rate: 99 bpm
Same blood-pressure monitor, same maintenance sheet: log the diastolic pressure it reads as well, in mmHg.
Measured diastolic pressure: 62 mmHg
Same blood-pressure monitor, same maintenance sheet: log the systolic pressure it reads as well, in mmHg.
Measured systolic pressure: 136 mmHg
